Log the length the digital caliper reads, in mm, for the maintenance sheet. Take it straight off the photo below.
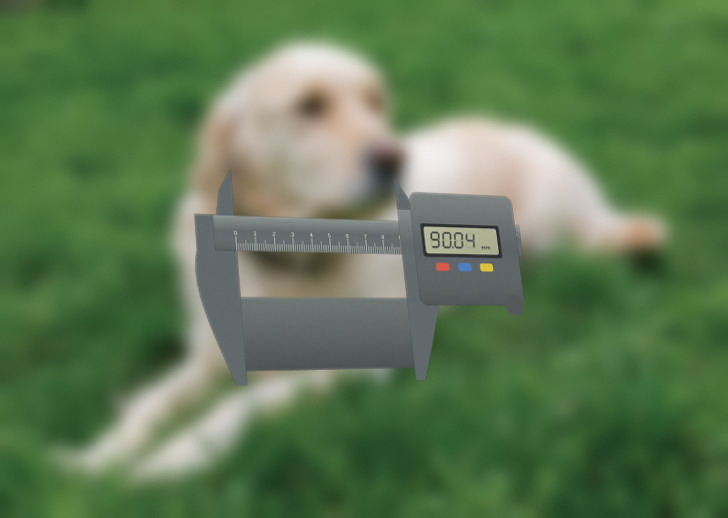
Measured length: 90.04 mm
